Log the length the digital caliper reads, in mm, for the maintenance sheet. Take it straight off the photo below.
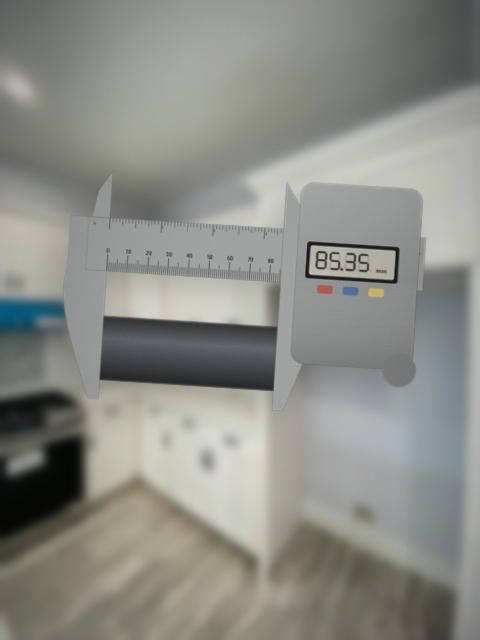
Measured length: 85.35 mm
